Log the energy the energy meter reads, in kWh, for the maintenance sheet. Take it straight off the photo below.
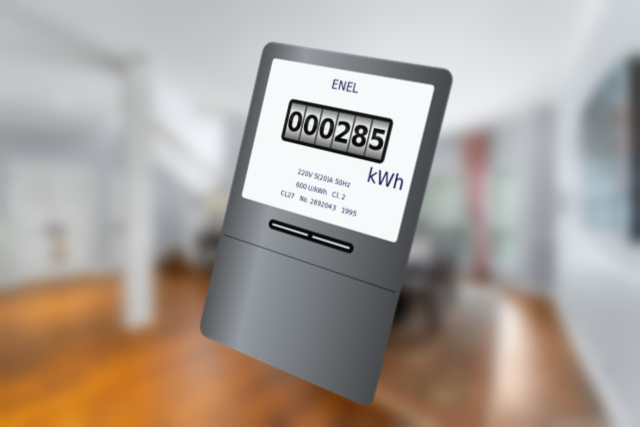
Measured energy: 285 kWh
